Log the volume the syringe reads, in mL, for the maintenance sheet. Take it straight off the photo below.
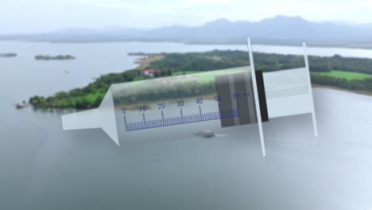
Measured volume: 50 mL
